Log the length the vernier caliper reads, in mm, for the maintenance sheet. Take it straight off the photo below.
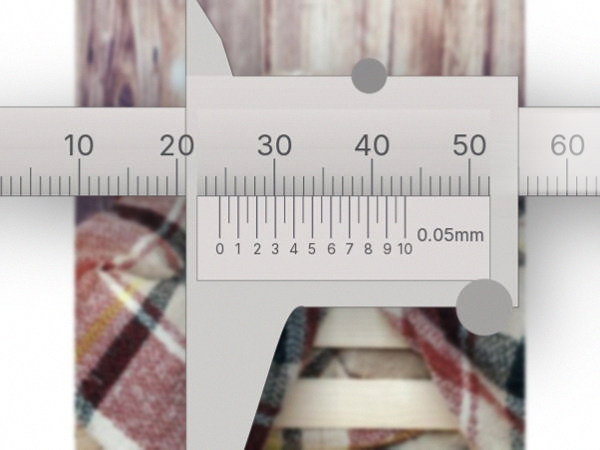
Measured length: 24.4 mm
